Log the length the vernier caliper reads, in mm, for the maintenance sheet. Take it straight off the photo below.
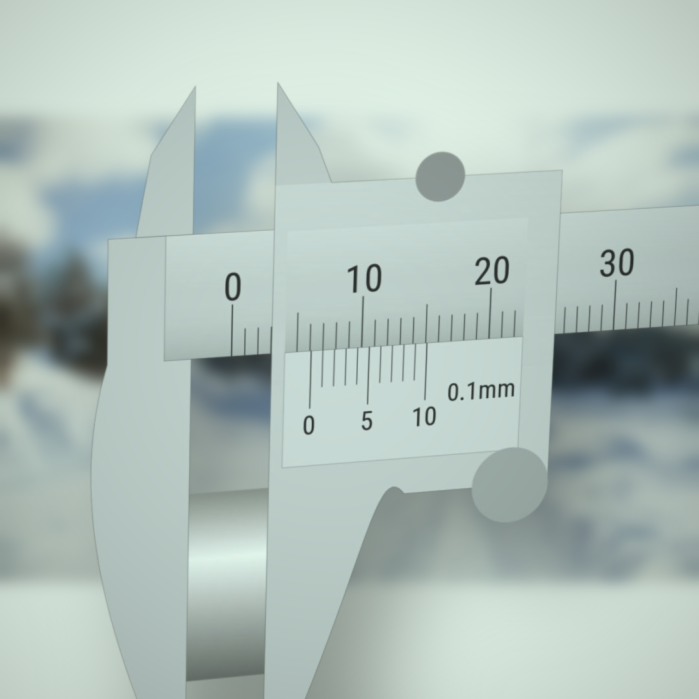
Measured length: 6.1 mm
